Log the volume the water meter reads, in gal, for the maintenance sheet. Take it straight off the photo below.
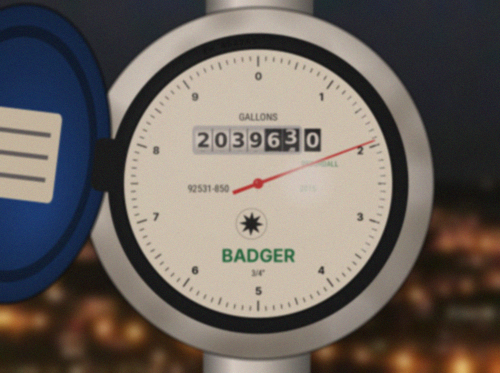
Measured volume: 2039631.9 gal
